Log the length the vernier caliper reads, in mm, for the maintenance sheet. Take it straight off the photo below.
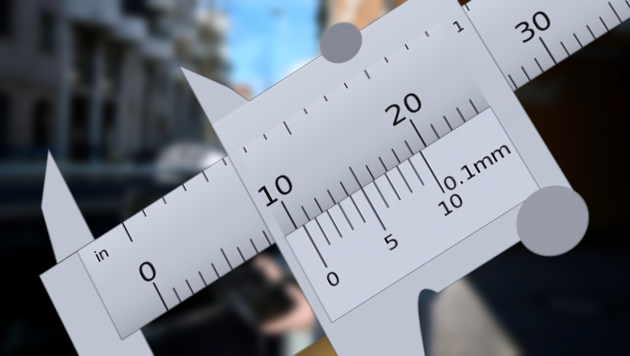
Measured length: 10.5 mm
